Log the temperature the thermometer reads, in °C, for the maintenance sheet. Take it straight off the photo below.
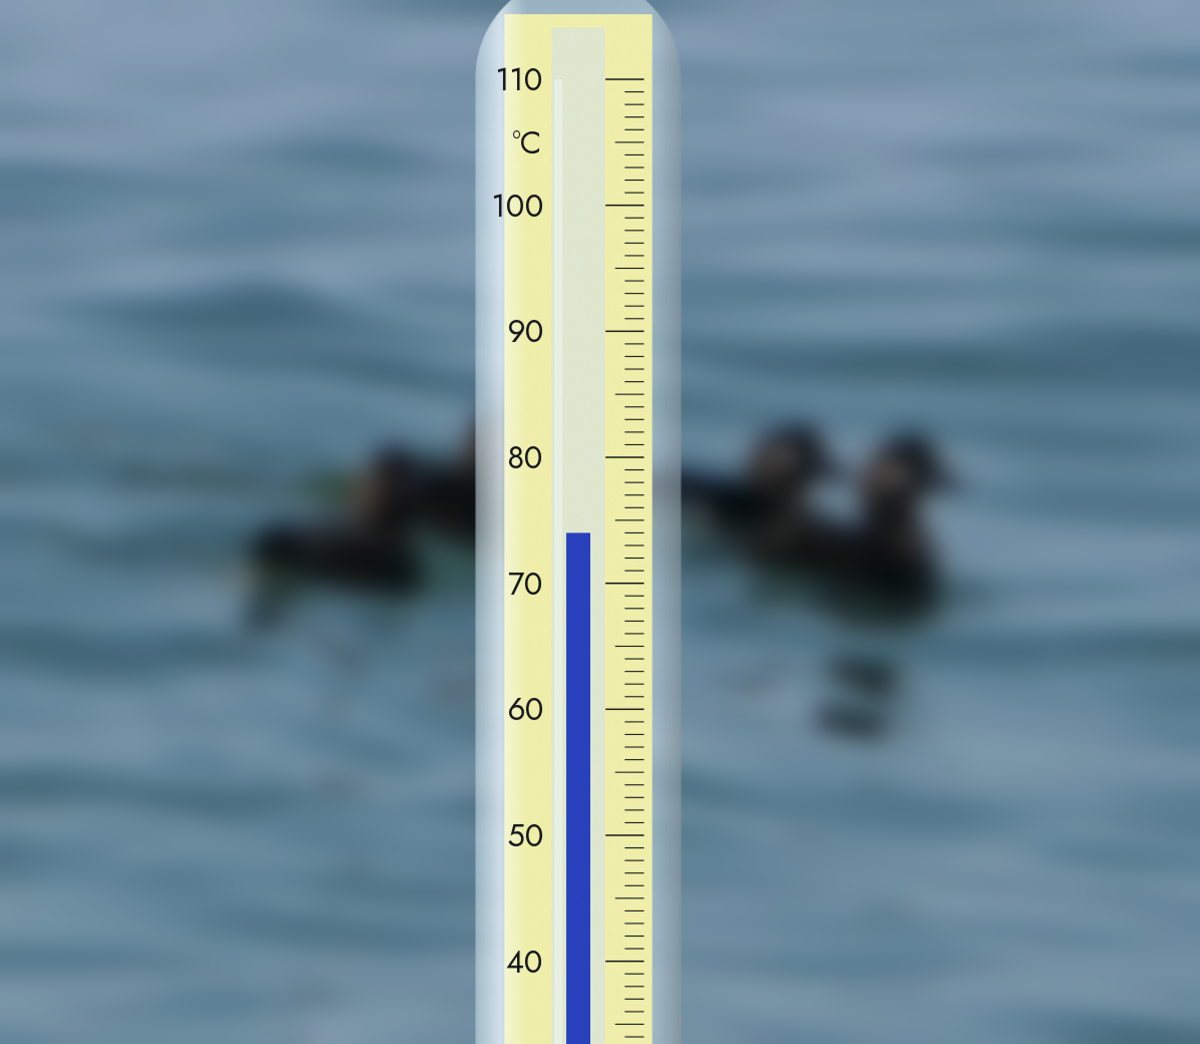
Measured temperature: 74 °C
